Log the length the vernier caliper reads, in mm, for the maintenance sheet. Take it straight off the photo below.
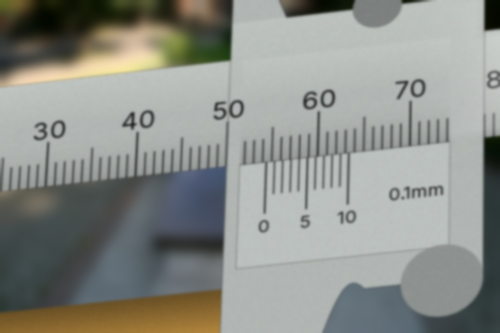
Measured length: 54.4 mm
